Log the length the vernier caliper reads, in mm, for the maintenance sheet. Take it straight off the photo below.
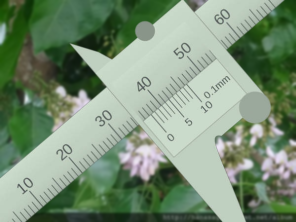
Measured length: 37.4 mm
